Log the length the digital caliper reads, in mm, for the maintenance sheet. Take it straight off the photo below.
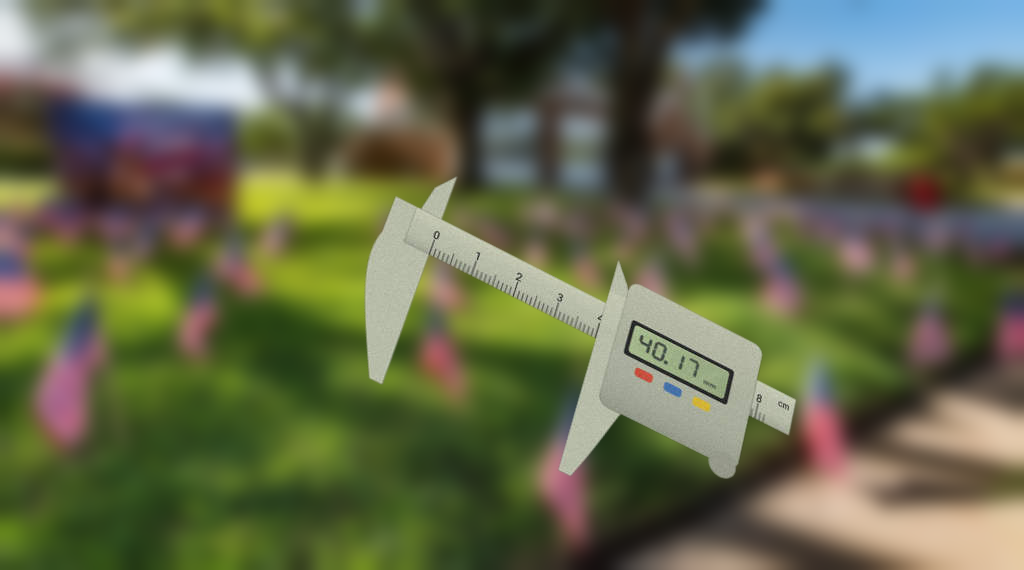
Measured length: 40.17 mm
